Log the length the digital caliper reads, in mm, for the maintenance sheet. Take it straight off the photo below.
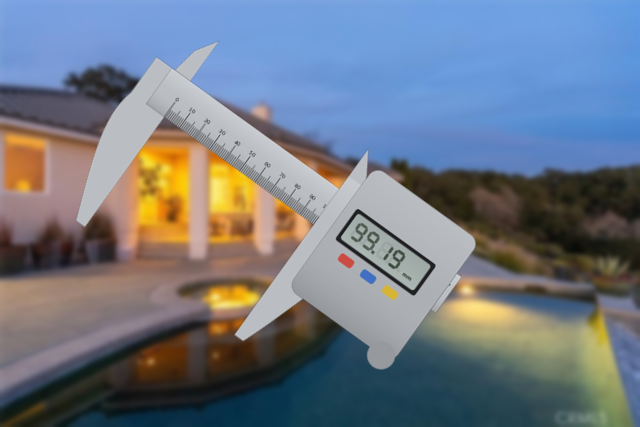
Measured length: 99.19 mm
